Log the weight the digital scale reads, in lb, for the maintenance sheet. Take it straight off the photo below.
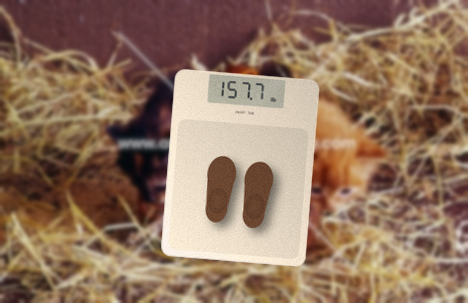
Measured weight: 157.7 lb
